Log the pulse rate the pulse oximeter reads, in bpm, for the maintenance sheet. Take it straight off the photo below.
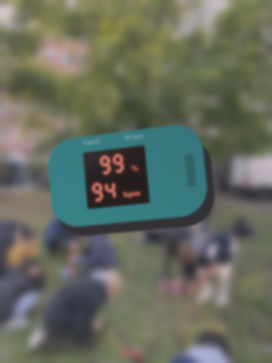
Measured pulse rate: 94 bpm
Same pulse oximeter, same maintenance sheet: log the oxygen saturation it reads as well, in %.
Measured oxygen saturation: 99 %
